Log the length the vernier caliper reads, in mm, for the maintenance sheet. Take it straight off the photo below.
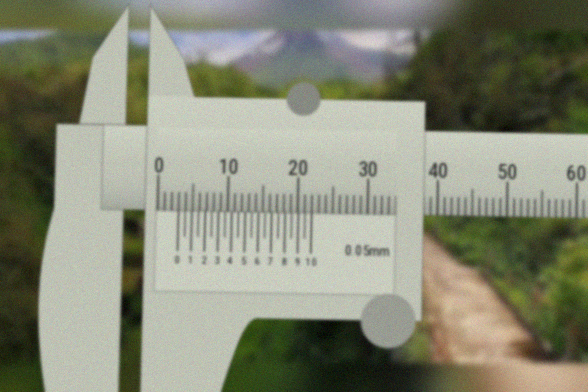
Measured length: 3.0 mm
